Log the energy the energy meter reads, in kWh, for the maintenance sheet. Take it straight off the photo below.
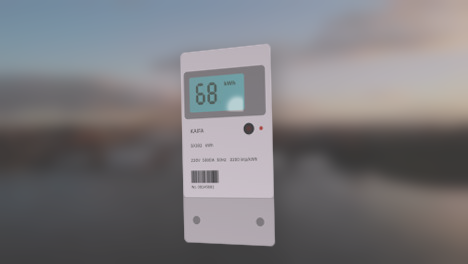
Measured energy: 68 kWh
